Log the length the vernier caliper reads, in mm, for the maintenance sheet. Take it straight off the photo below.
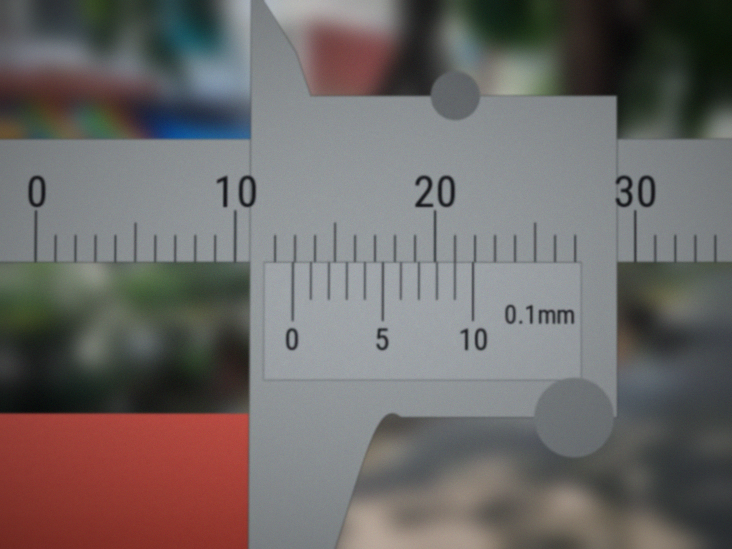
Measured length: 12.9 mm
